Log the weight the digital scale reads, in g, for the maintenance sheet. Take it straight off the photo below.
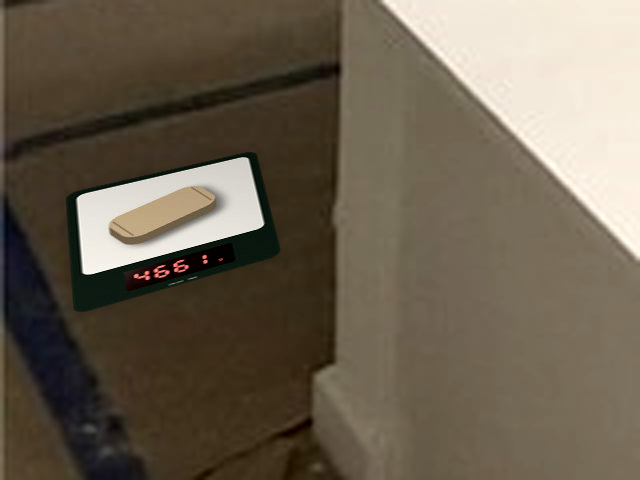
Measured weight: 4661 g
